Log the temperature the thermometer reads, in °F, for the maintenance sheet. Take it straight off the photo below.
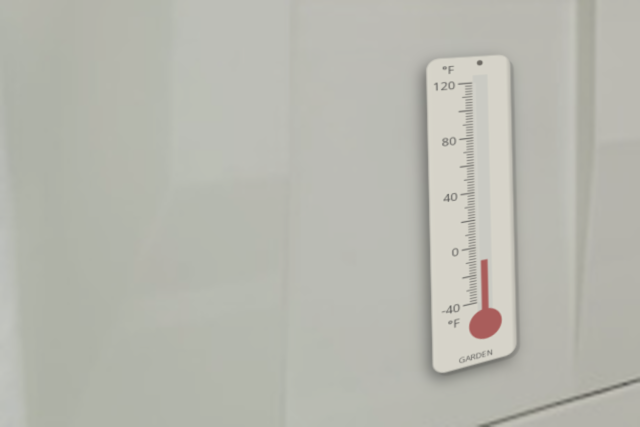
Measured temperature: -10 °F
